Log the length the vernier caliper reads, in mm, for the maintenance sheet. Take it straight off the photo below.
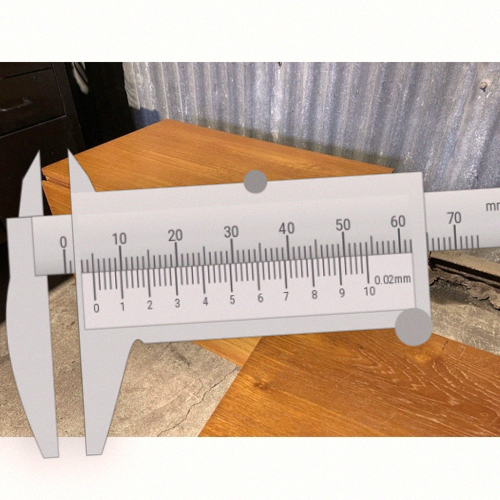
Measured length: 5.0 mm
